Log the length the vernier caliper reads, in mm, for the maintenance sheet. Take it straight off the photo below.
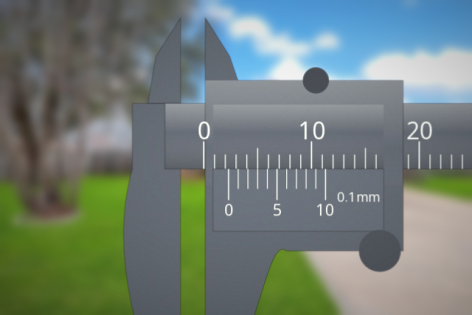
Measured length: 2.3 mm
